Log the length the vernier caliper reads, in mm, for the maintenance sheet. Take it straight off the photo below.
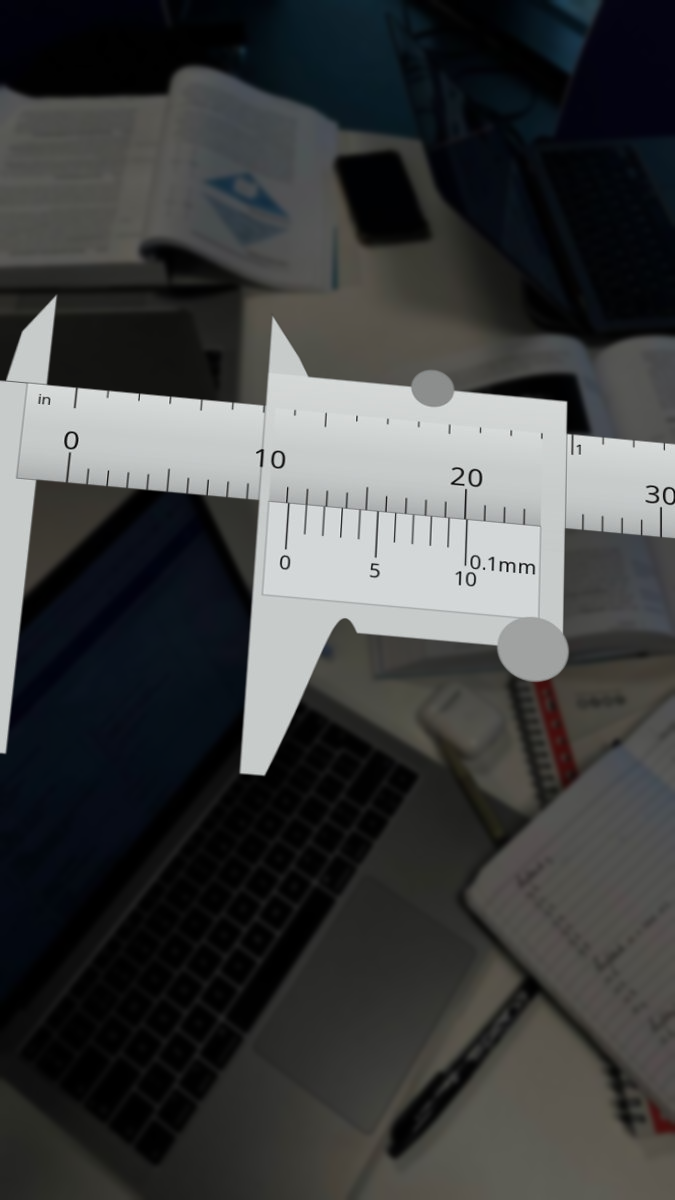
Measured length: 11.1 mm
